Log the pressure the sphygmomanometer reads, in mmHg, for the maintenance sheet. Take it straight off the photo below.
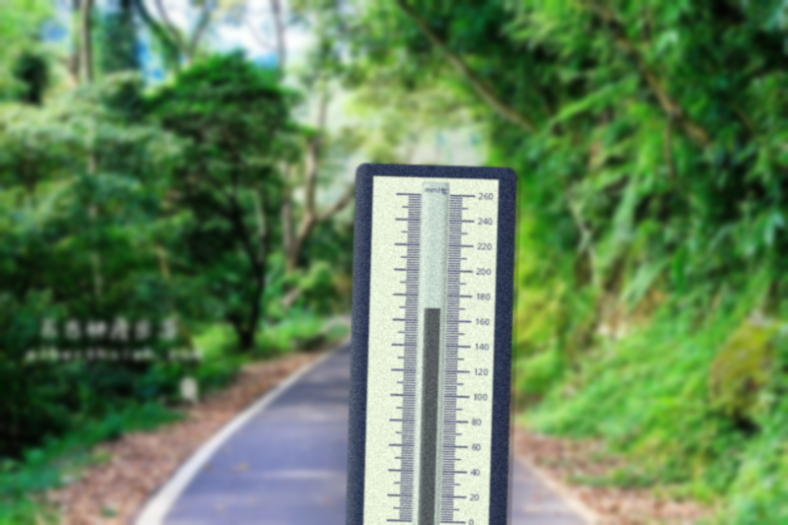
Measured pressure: 170 mmHg
